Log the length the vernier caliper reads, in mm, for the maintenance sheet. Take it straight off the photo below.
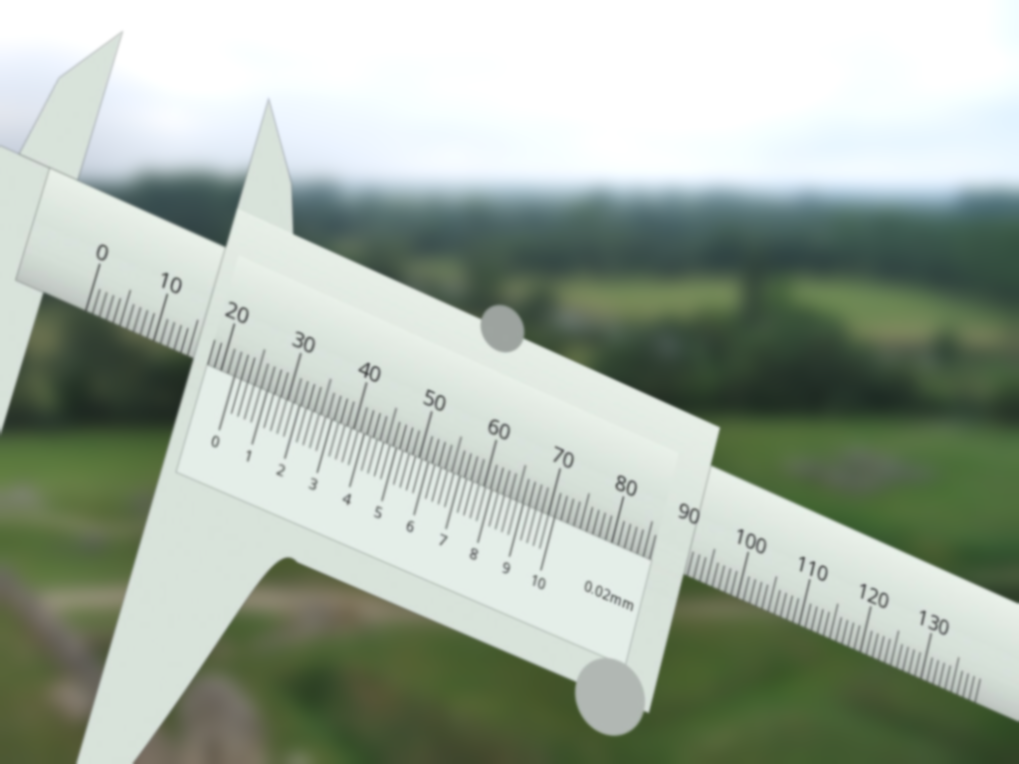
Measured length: 22.0 mm
